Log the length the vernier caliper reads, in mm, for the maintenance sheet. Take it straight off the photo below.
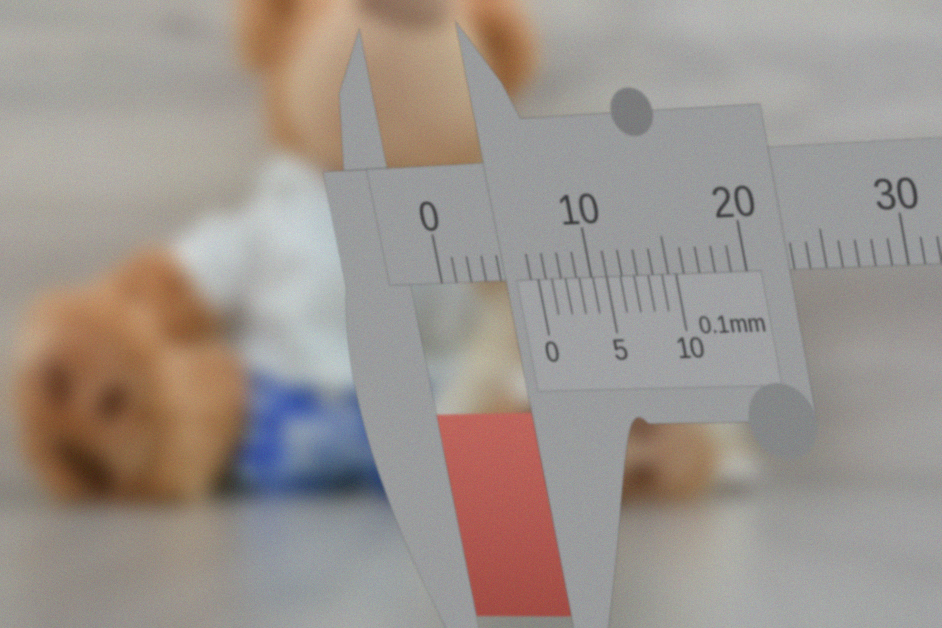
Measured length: 6.5 mm
